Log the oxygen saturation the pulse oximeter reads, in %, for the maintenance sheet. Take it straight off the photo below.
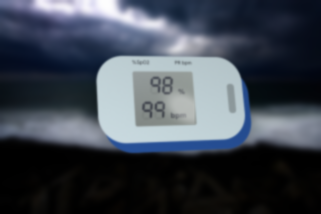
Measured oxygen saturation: 98 %
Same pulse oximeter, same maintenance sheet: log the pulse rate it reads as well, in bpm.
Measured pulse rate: 99 bpm
